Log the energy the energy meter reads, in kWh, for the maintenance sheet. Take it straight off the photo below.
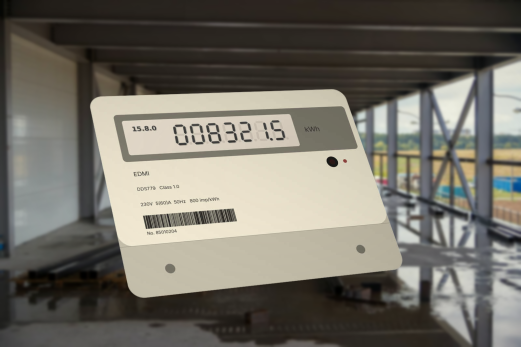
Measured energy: 8321.5 kWh
